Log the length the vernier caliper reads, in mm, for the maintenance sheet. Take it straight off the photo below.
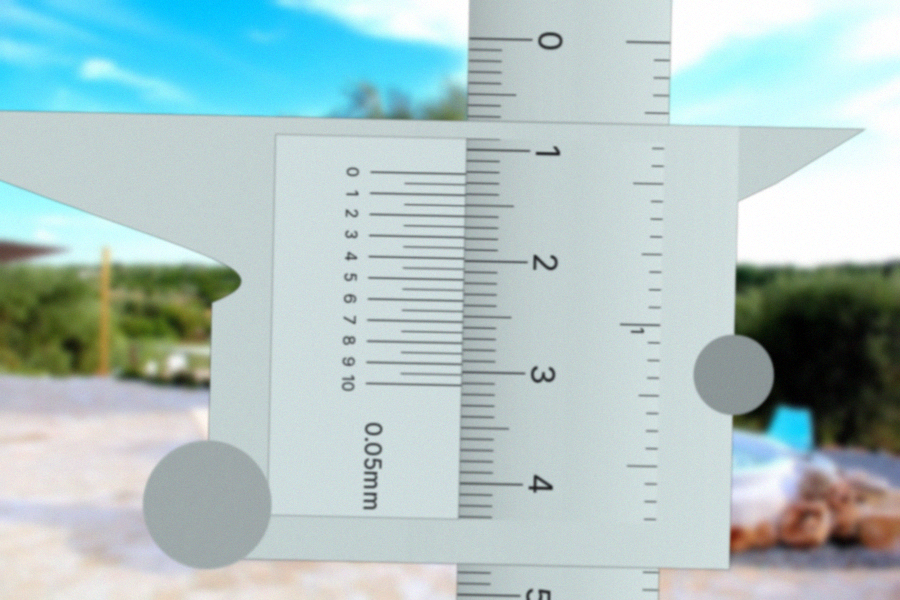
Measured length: 12.2 mm
